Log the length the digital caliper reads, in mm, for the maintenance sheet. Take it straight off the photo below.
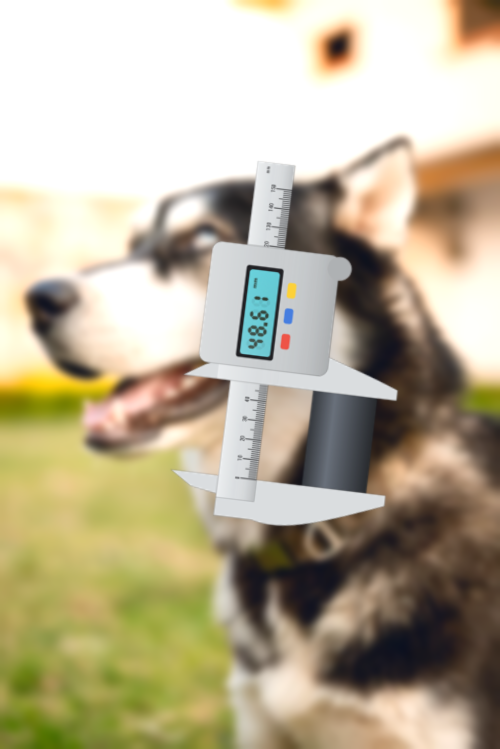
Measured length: 48.61 mm
